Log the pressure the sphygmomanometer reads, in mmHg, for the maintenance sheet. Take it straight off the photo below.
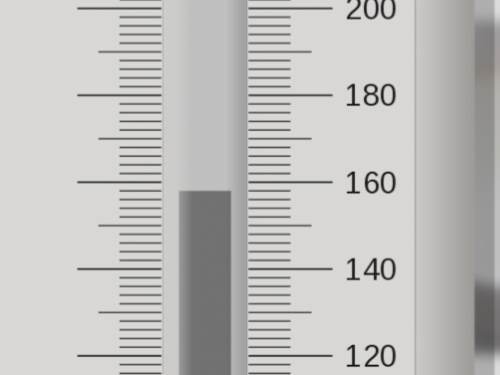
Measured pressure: 158 mmHg
